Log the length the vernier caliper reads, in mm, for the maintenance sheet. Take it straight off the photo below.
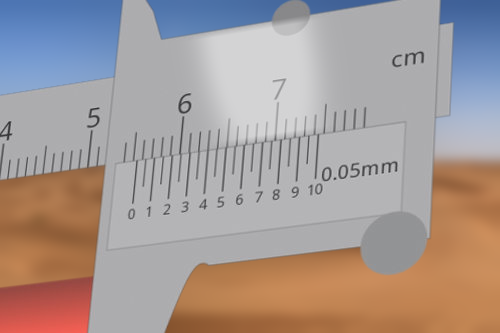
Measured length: 55.4 mm
